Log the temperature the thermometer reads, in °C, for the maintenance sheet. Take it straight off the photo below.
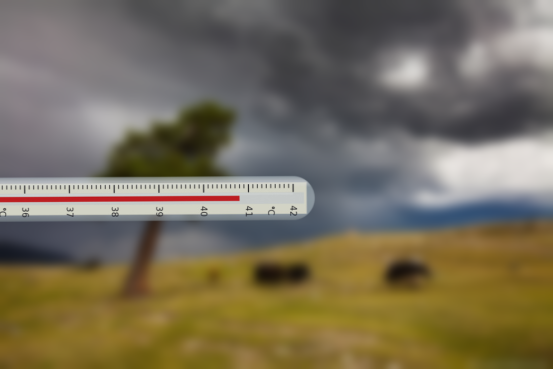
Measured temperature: 40.8 °C
